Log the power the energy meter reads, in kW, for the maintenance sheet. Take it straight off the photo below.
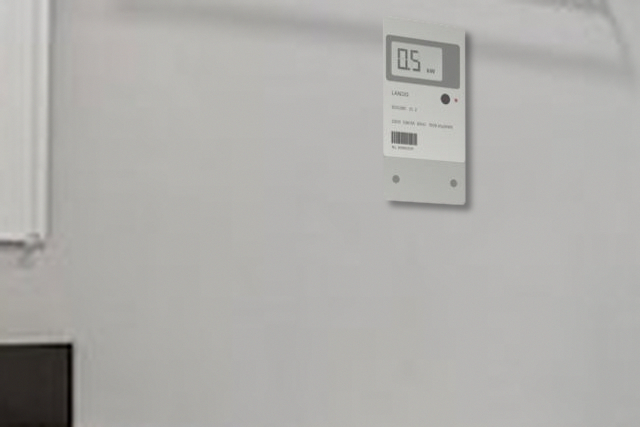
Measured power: 0.5 kW
